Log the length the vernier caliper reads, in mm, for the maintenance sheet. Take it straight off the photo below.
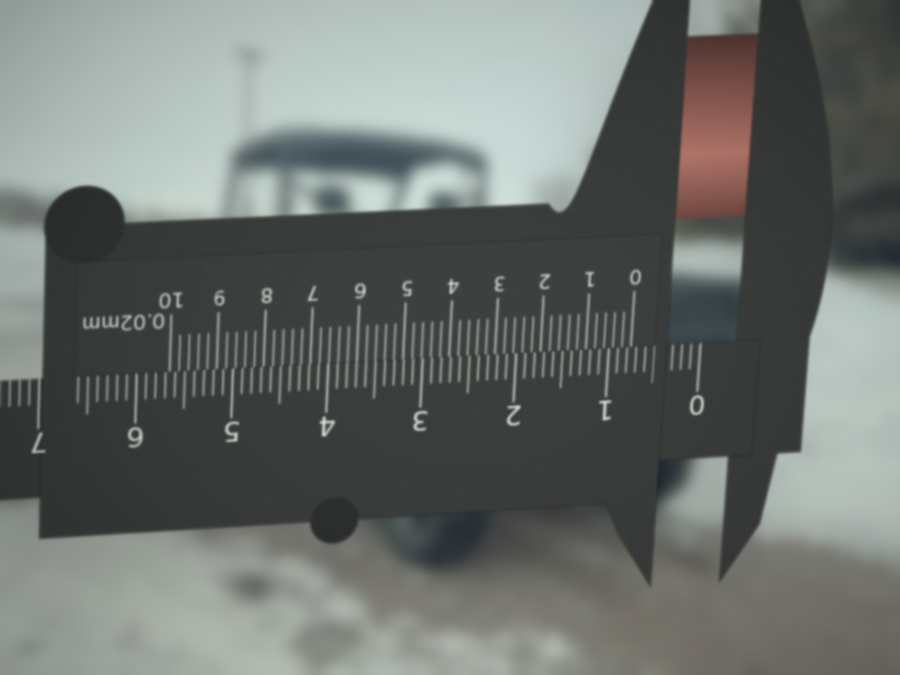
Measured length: 7.6 mm
